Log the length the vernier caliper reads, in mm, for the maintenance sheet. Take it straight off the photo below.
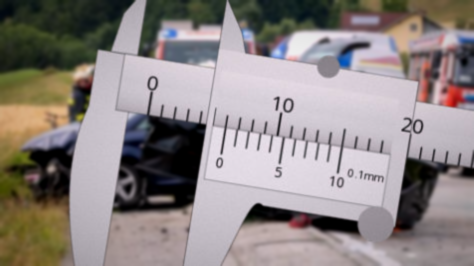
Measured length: 6.0 mm
